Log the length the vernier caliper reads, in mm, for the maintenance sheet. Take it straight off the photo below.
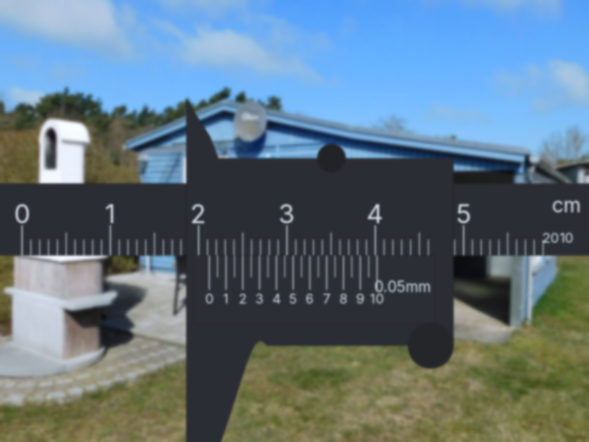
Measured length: 21.2 mm
